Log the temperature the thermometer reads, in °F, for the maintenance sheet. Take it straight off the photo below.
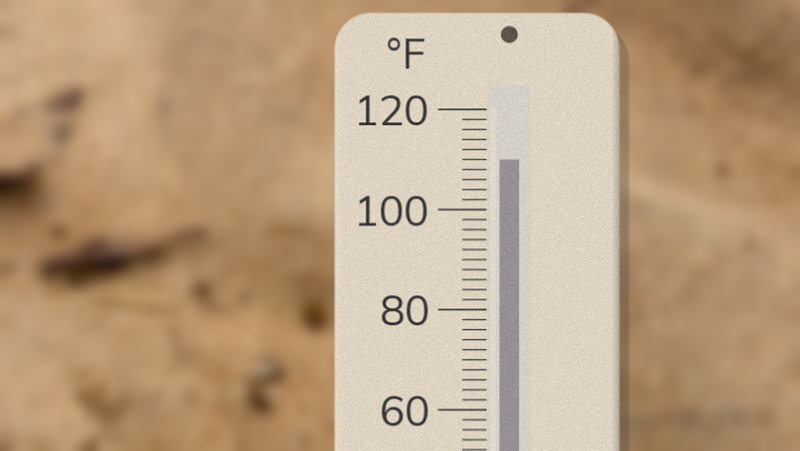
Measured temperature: 110 °F
